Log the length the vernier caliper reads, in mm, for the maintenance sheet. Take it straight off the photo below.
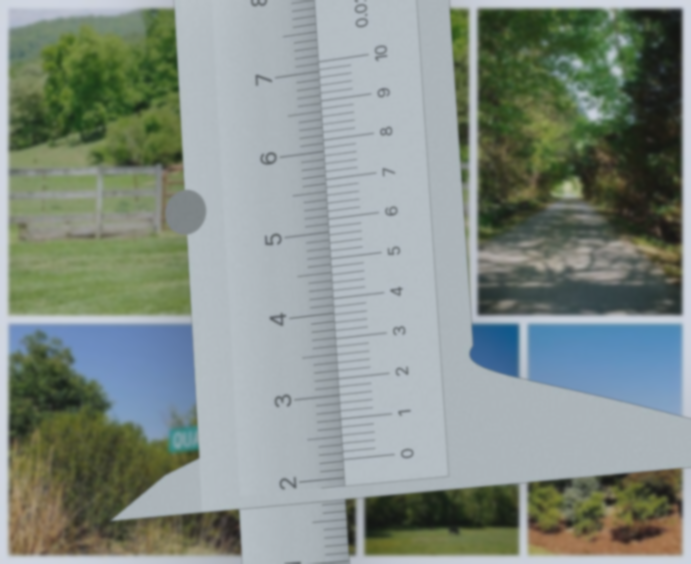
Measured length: 22.2 mm
